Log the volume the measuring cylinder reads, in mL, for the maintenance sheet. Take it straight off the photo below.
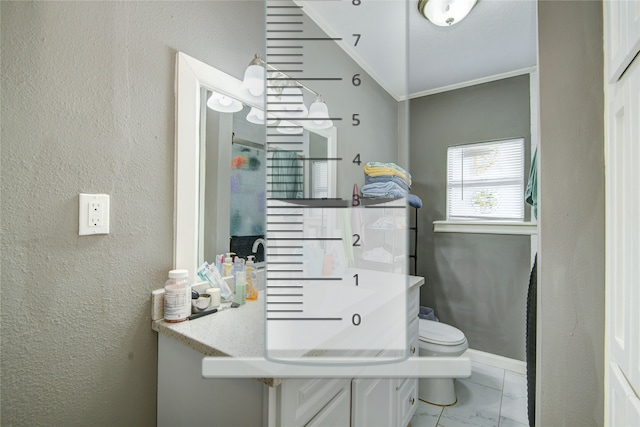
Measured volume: 2.8 mL
